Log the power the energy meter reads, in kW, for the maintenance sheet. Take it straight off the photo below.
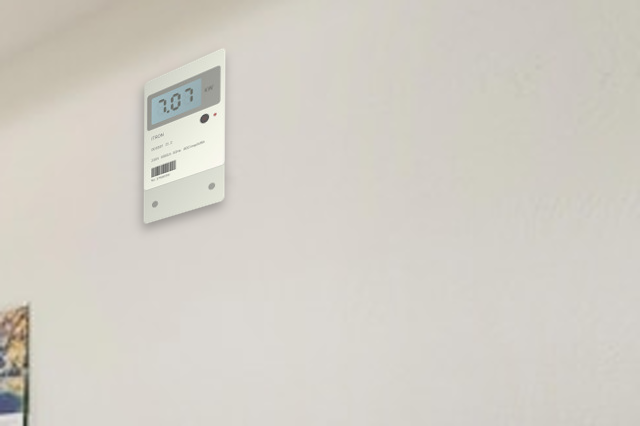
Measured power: 7.07 kW
